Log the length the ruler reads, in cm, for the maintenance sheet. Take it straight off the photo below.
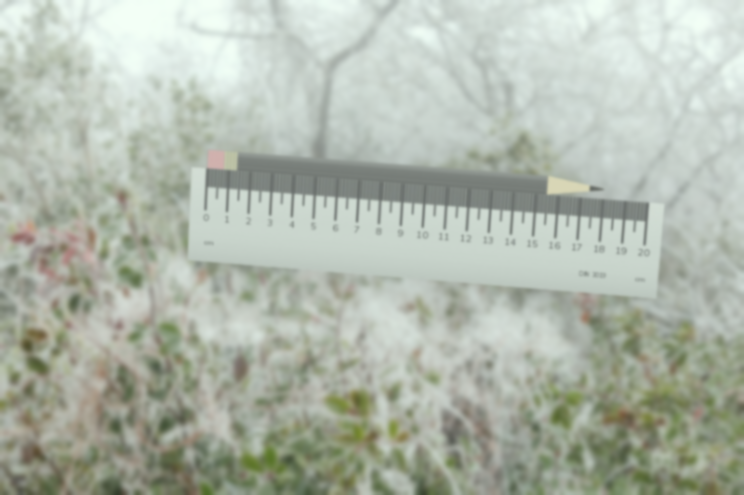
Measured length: 18 cm
